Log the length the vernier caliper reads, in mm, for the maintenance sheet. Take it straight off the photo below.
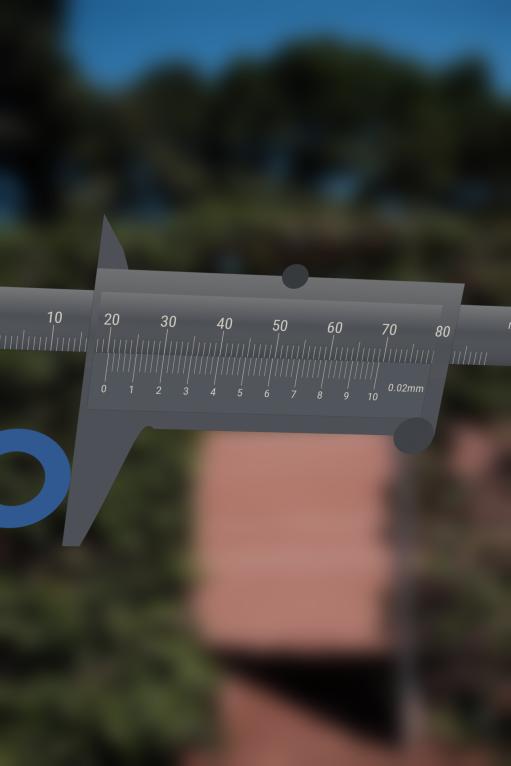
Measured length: 20.2 mm
